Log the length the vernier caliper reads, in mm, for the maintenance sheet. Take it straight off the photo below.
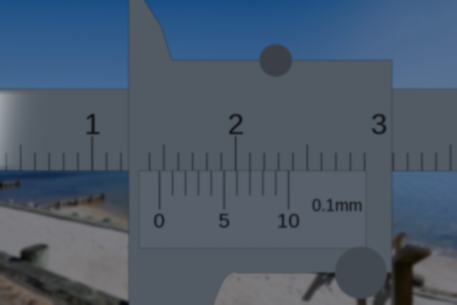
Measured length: 14.7 mm
